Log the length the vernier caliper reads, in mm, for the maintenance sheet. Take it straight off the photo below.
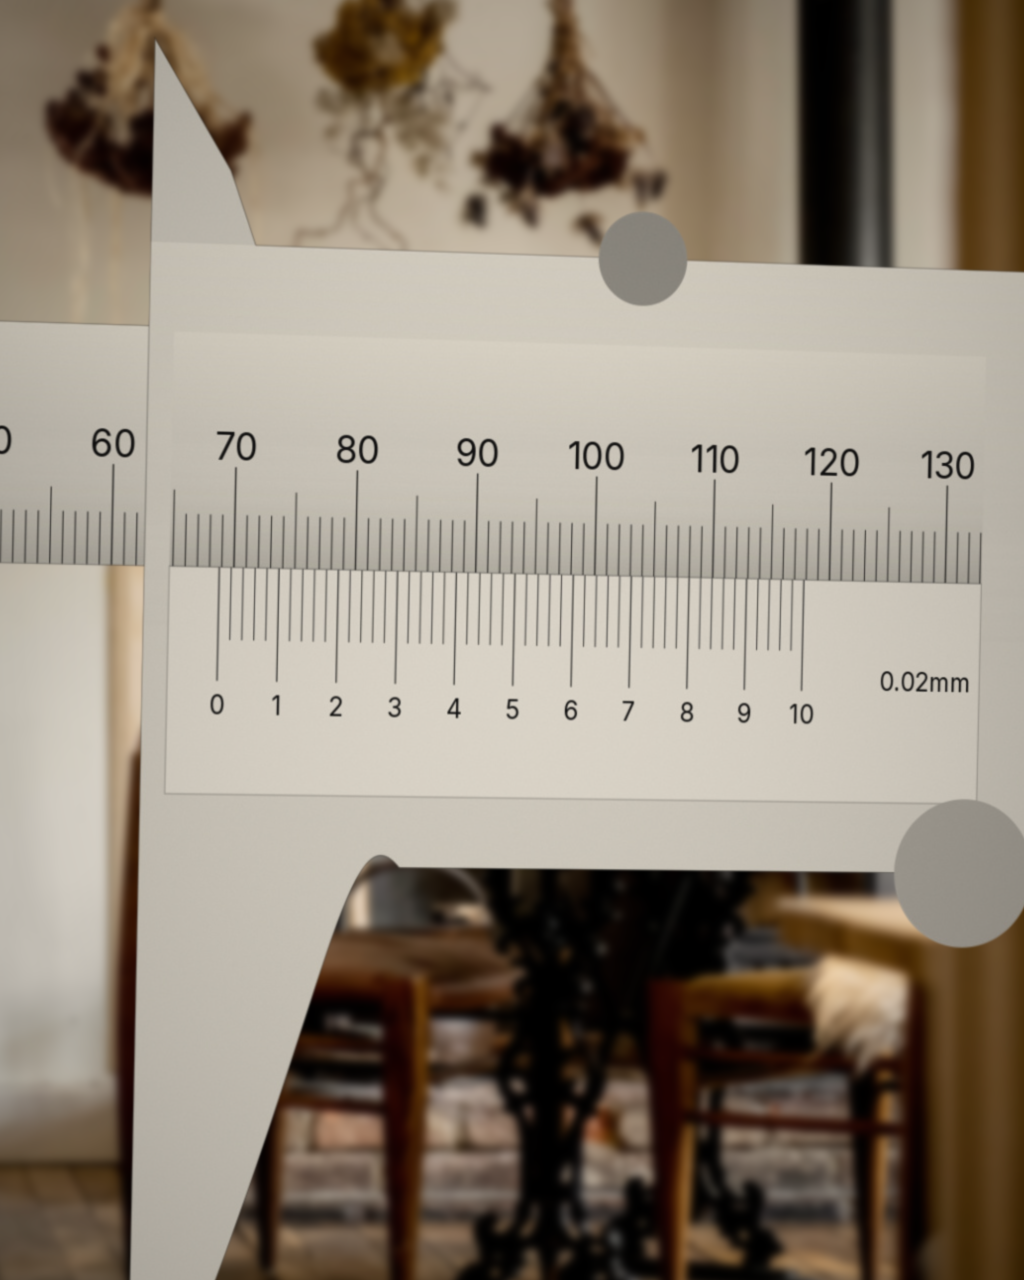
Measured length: 68.8 mm
